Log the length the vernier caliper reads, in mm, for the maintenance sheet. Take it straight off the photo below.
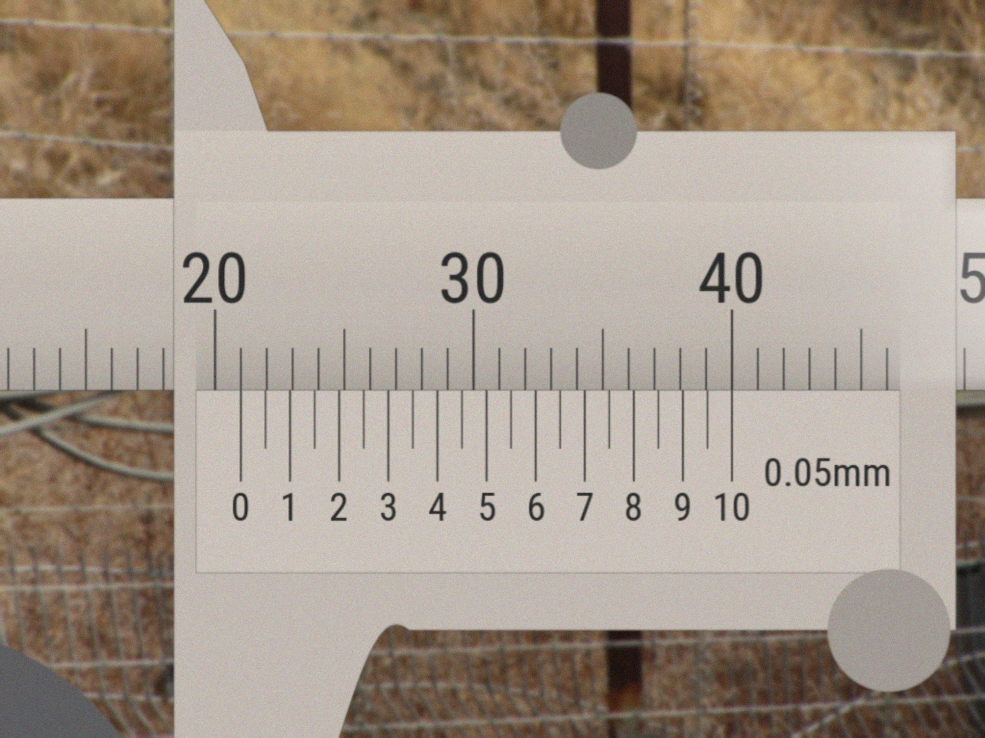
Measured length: 21.00 mm
